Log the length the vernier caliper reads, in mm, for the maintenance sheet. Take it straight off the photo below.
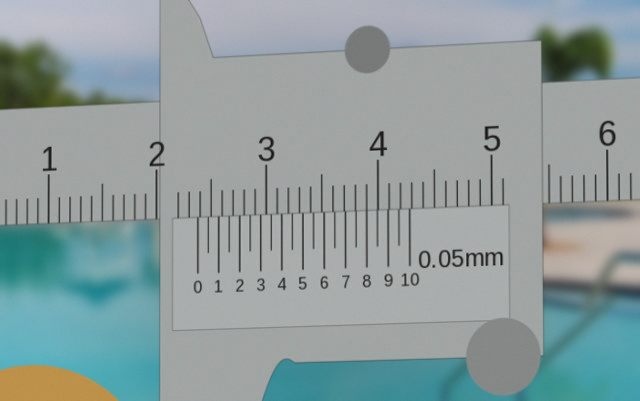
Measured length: 23.8 mm
